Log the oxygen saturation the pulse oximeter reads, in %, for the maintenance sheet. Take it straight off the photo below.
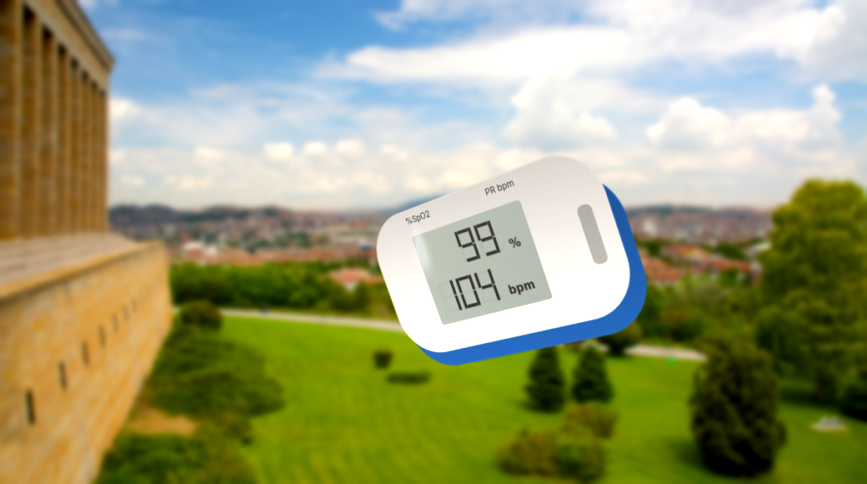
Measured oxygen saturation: 99 %
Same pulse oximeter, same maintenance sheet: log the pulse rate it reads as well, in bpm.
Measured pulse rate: 104 bpm
